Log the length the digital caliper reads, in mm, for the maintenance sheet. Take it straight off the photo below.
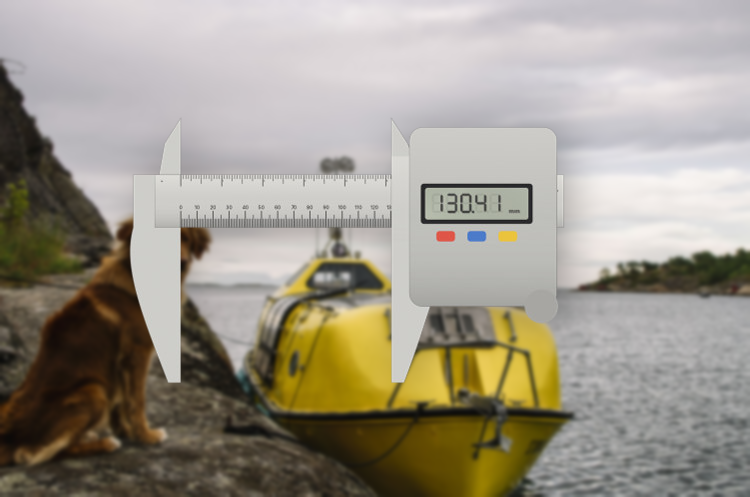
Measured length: 130.41 mm
